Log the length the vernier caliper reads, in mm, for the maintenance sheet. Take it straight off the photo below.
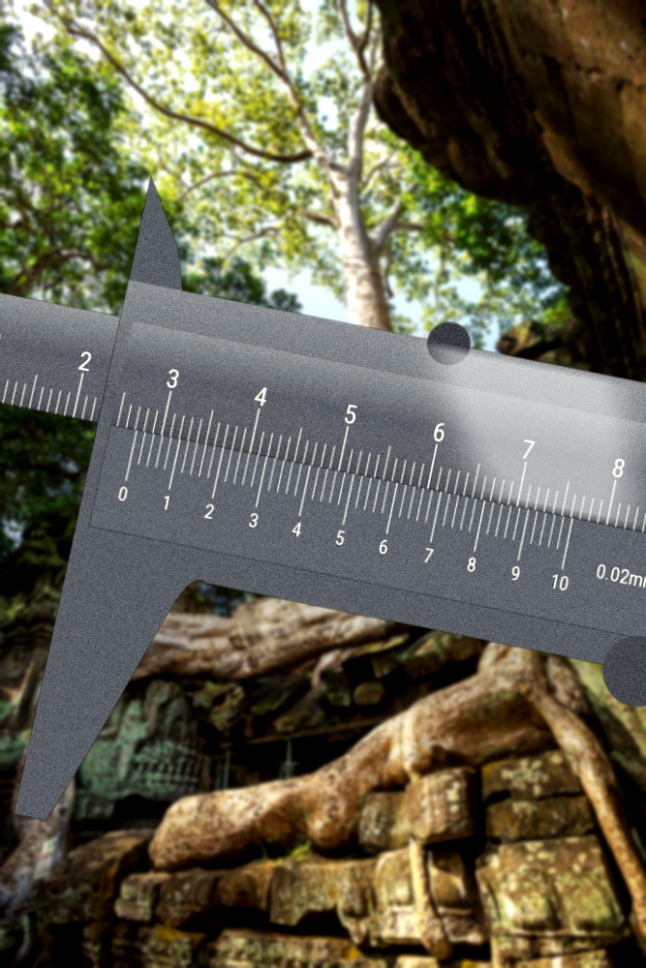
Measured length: 27.2 mm
